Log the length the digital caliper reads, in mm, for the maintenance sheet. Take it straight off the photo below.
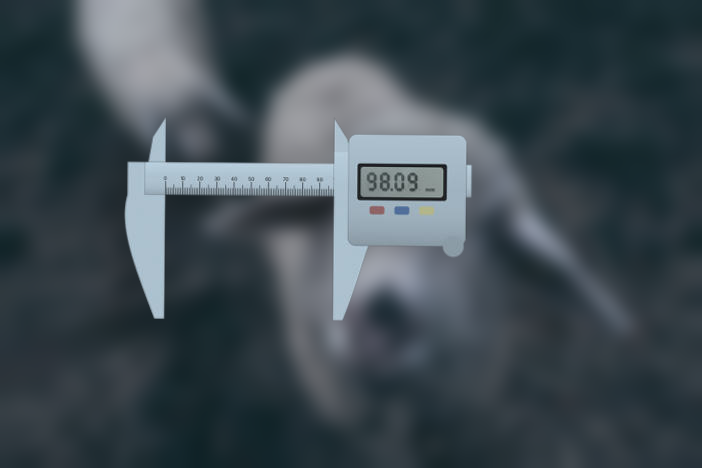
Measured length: 98.09 mm
